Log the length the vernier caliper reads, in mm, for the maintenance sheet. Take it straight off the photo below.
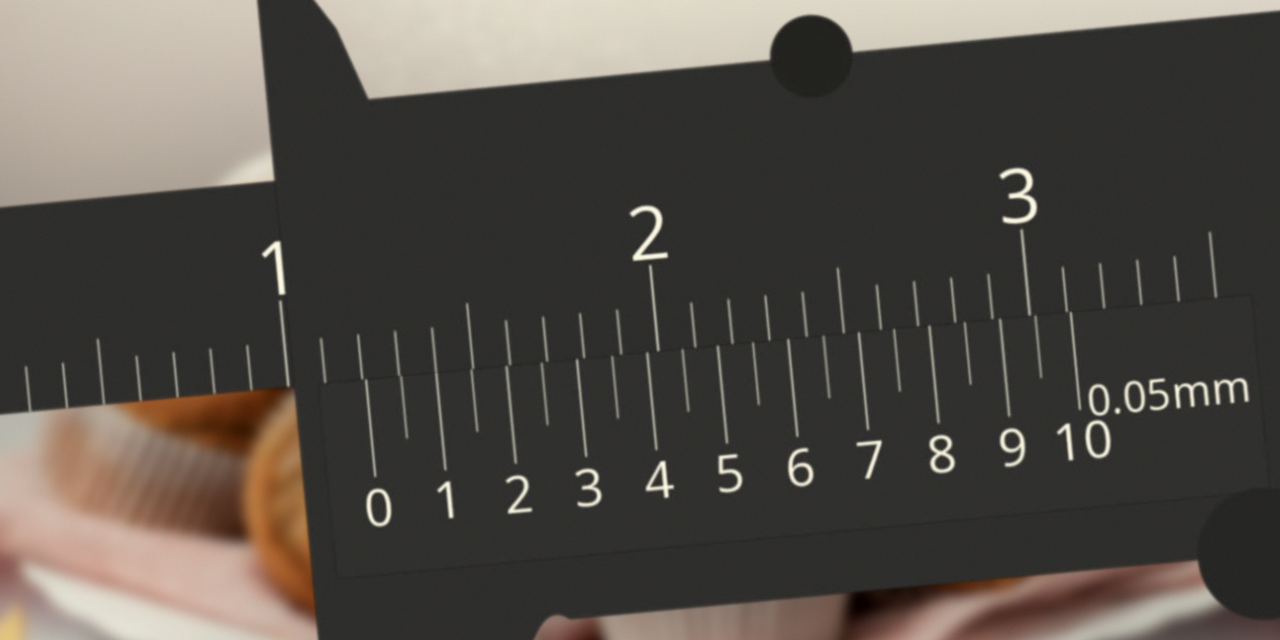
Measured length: 12.10 mm
